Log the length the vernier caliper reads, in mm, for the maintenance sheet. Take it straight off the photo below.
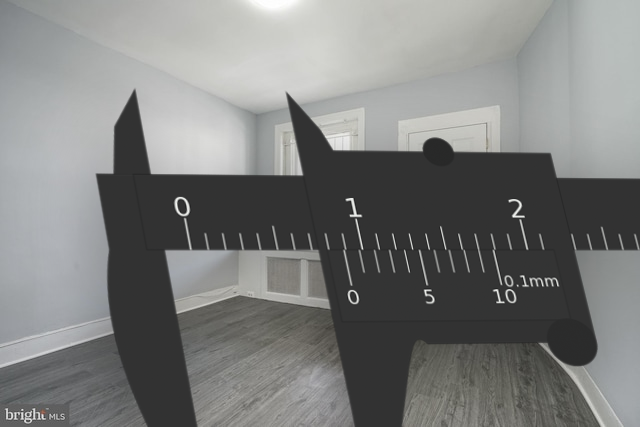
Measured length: 8.9 mm
